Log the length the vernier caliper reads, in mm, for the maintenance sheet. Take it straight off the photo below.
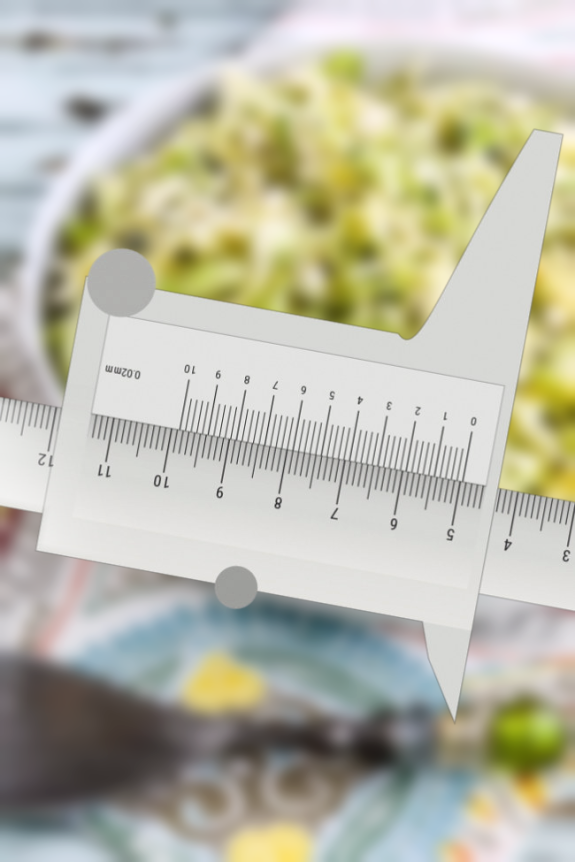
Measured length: 49.6 mm
